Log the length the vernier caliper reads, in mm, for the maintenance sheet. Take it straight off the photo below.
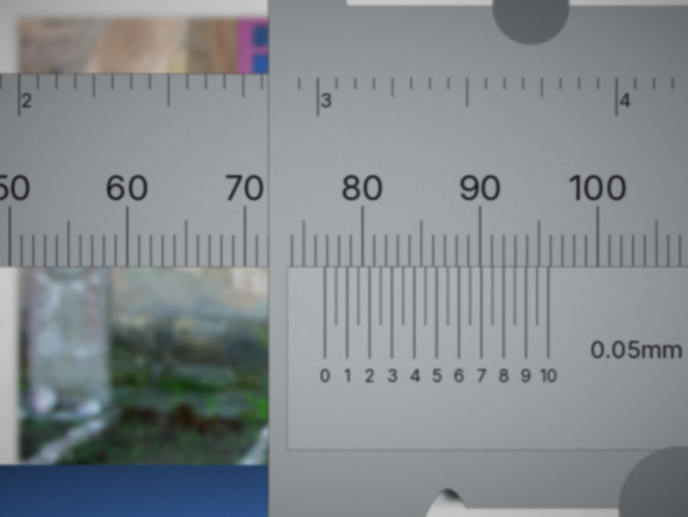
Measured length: 76.8 mm
